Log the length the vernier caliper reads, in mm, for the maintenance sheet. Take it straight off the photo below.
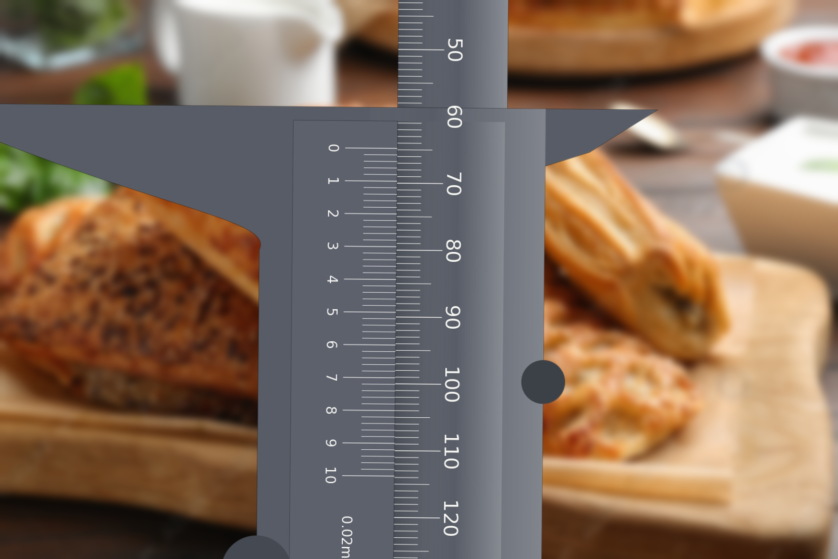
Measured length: 64.8 mm
